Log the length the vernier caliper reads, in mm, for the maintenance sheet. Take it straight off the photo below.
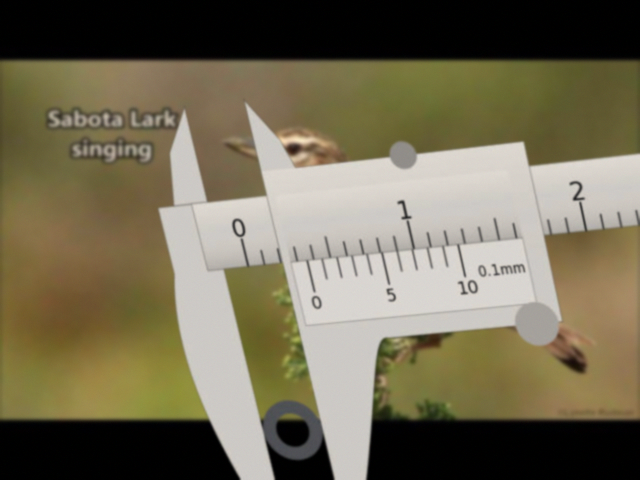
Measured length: 3.6 mm
